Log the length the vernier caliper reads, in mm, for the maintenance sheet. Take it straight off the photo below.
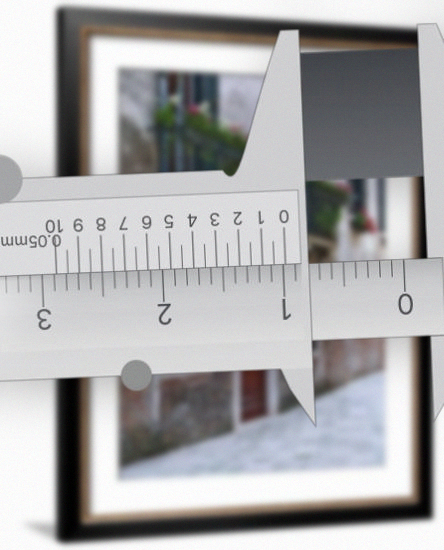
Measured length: 9.8 mm
